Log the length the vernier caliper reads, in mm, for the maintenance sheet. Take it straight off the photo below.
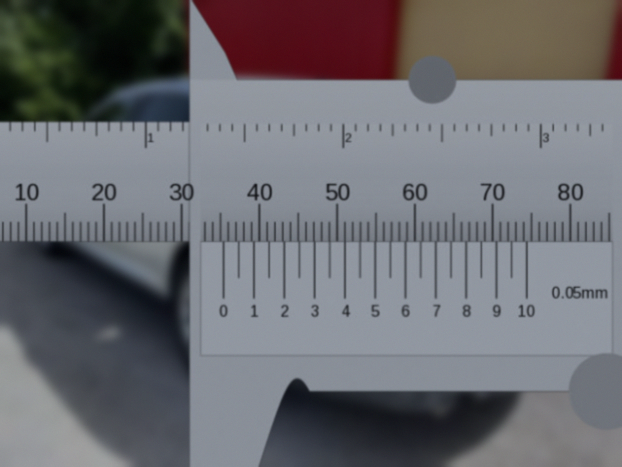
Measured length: 35.4 mm
